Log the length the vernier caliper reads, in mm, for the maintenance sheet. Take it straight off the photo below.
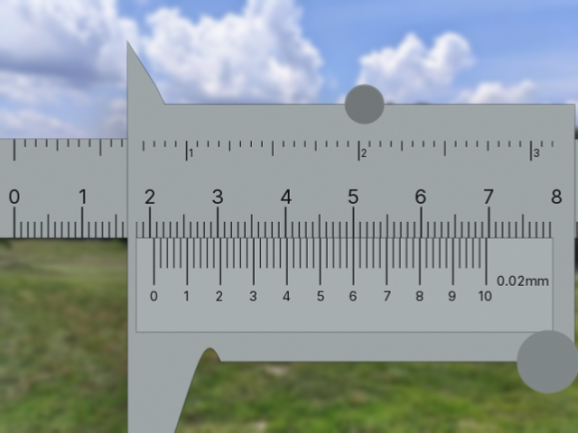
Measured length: 20.6 mm
